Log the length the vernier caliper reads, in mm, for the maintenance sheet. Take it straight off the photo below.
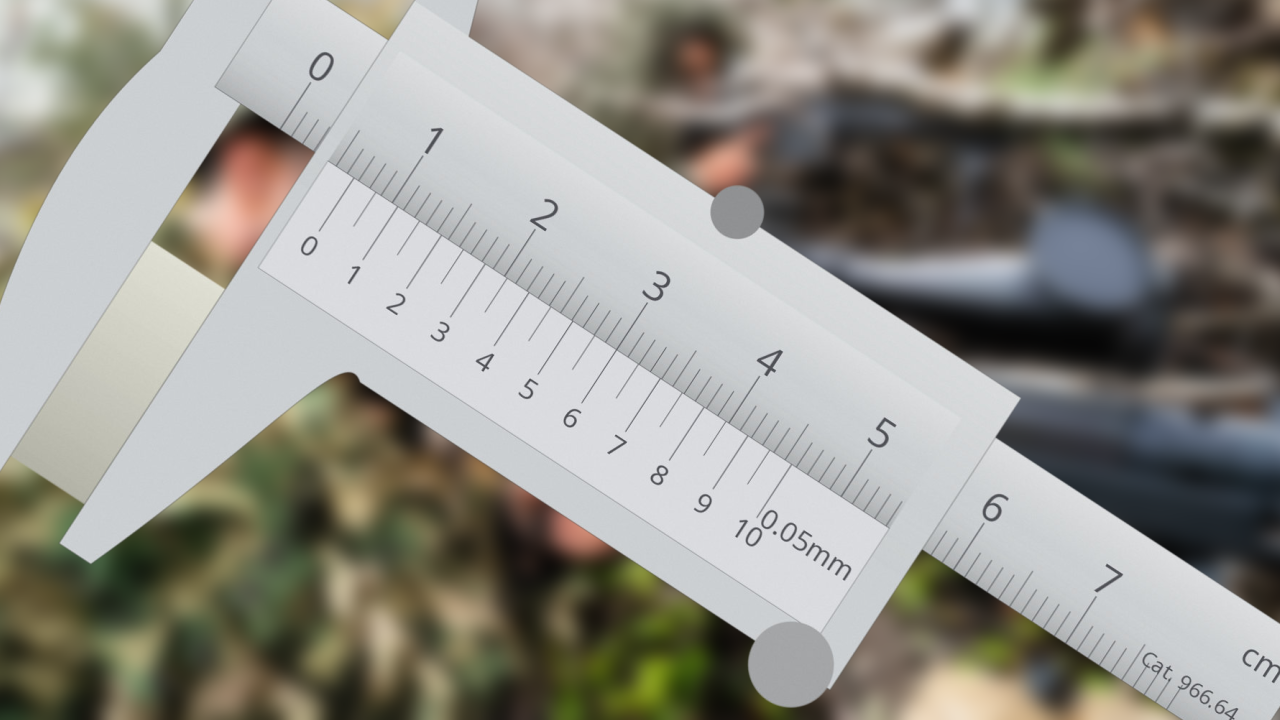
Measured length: 6.6 mm
